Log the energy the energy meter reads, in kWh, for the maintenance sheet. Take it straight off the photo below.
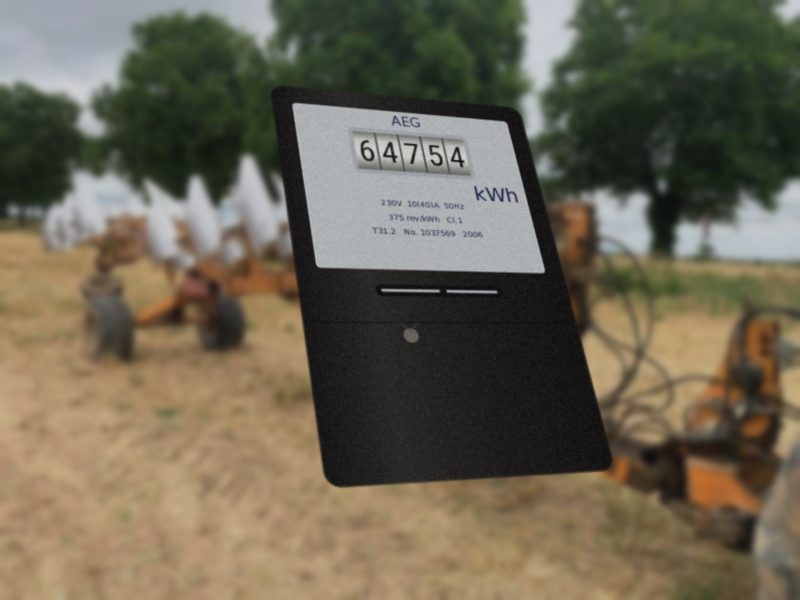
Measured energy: 64754 kWh
